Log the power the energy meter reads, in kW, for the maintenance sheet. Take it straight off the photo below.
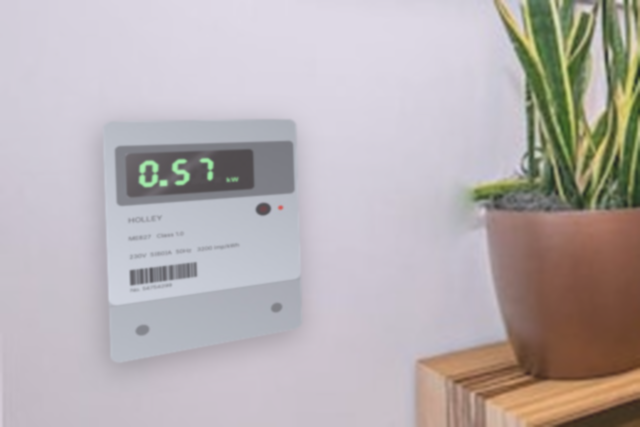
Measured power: 0.57 kW
